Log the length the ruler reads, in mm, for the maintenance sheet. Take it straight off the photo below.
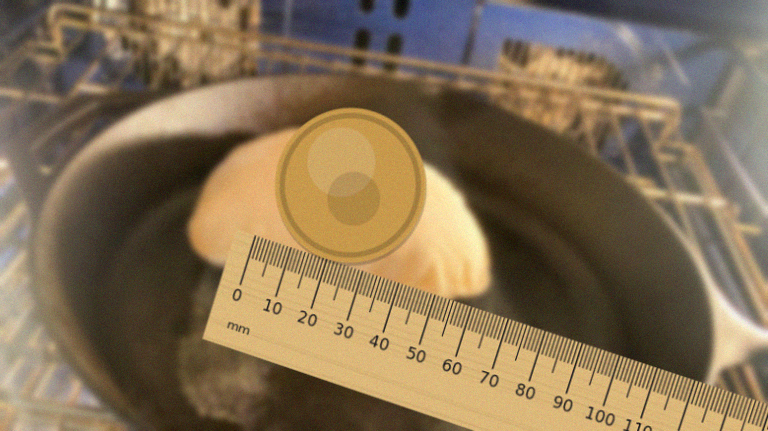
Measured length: 40 mm
